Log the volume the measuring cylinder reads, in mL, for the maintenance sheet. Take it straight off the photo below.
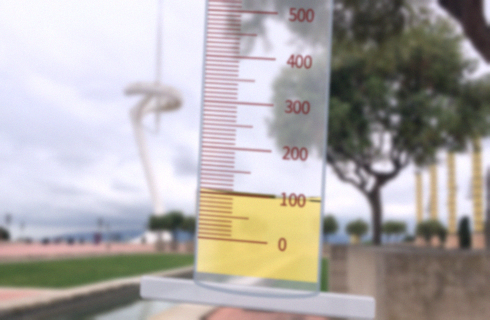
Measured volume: 100 mL
